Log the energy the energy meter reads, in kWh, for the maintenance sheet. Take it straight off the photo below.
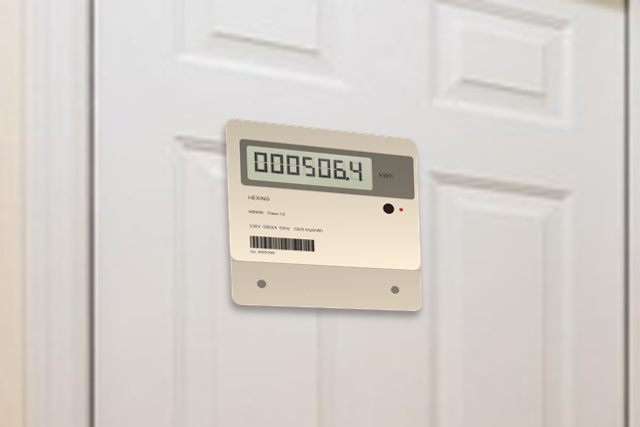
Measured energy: 506.4 kWh
